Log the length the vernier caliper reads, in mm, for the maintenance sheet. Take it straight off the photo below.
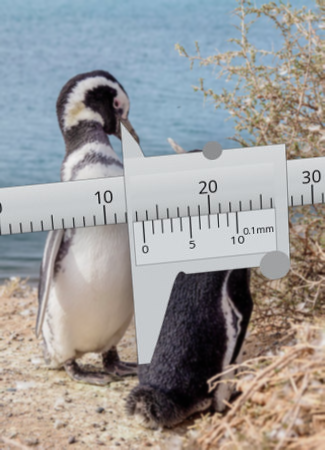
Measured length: 13.6 mm
